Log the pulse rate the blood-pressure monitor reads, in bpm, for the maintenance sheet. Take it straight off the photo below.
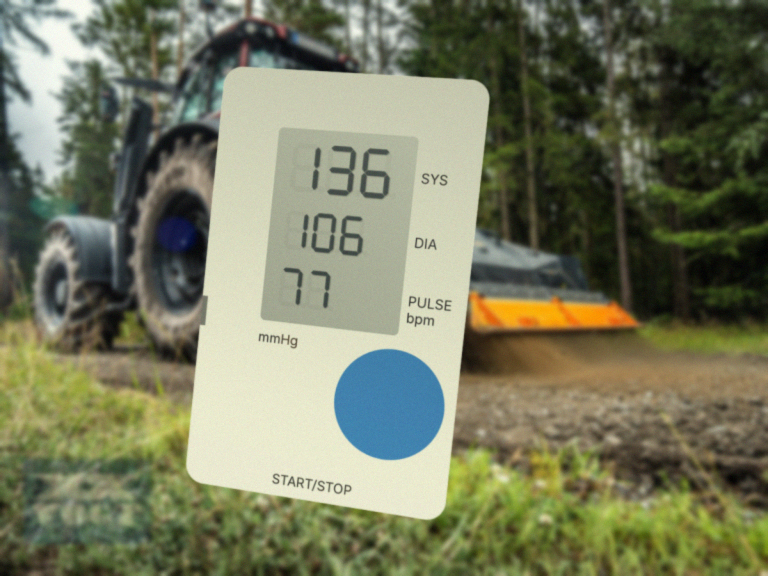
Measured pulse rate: 77 bpm
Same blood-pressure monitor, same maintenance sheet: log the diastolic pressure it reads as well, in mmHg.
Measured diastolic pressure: 106 mmHg
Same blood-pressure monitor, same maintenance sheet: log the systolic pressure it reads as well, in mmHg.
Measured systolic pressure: 136 mmHg
